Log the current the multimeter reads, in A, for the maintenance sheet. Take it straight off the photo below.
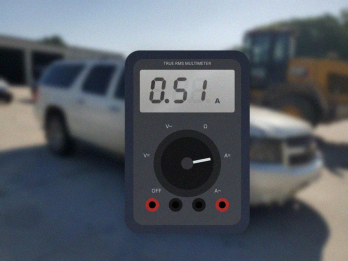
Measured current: 0.51 A
